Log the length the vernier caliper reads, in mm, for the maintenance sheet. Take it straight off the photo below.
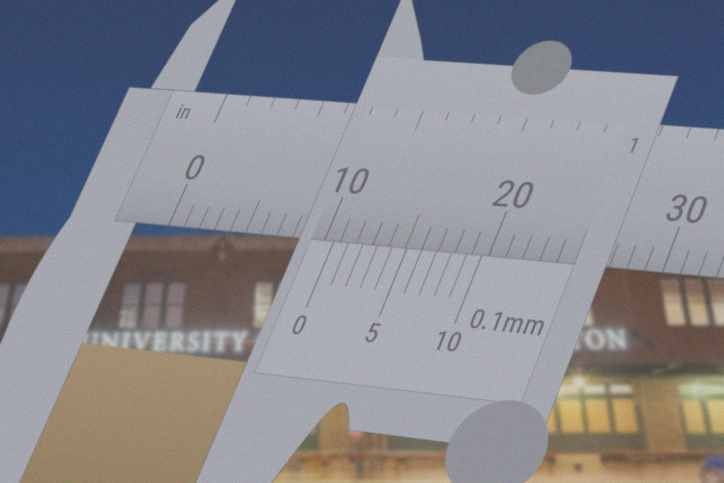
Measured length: 10.6 mm
